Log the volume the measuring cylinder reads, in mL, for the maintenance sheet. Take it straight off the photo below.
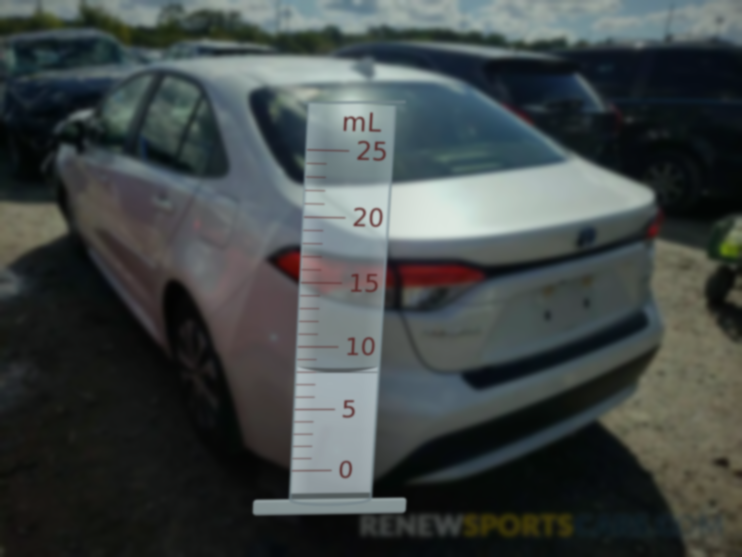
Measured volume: 8 mL
